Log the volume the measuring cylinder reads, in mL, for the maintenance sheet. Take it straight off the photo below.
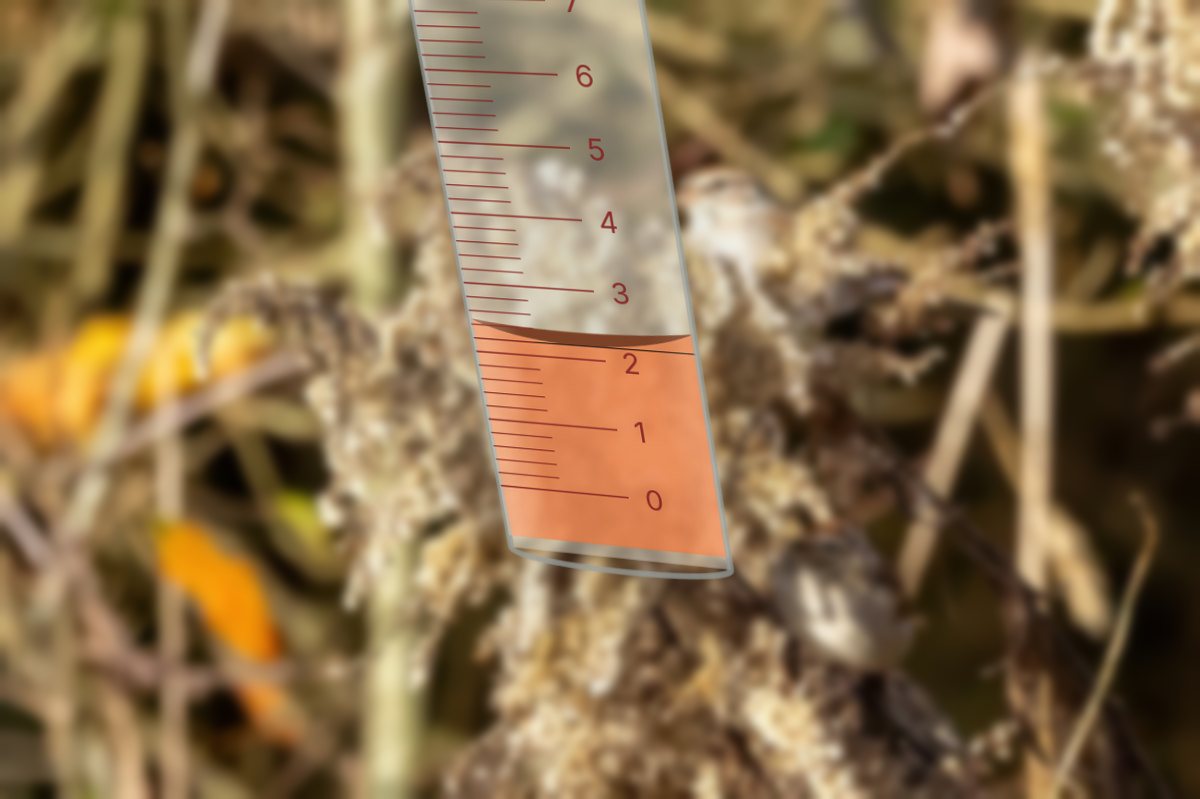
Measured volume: 2.2 mL
